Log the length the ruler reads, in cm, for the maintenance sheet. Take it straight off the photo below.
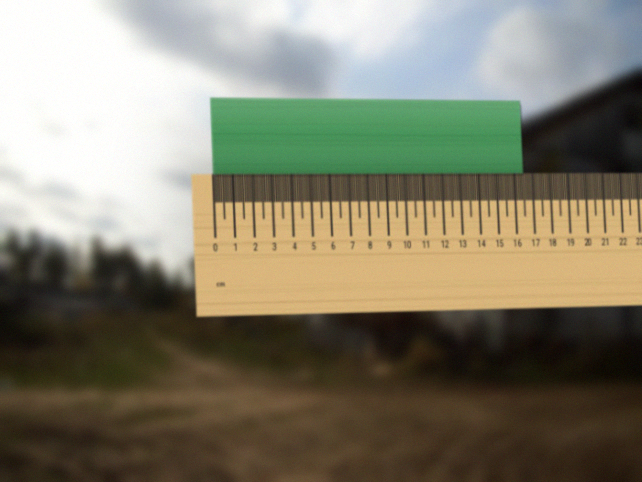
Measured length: 16.5 cm
